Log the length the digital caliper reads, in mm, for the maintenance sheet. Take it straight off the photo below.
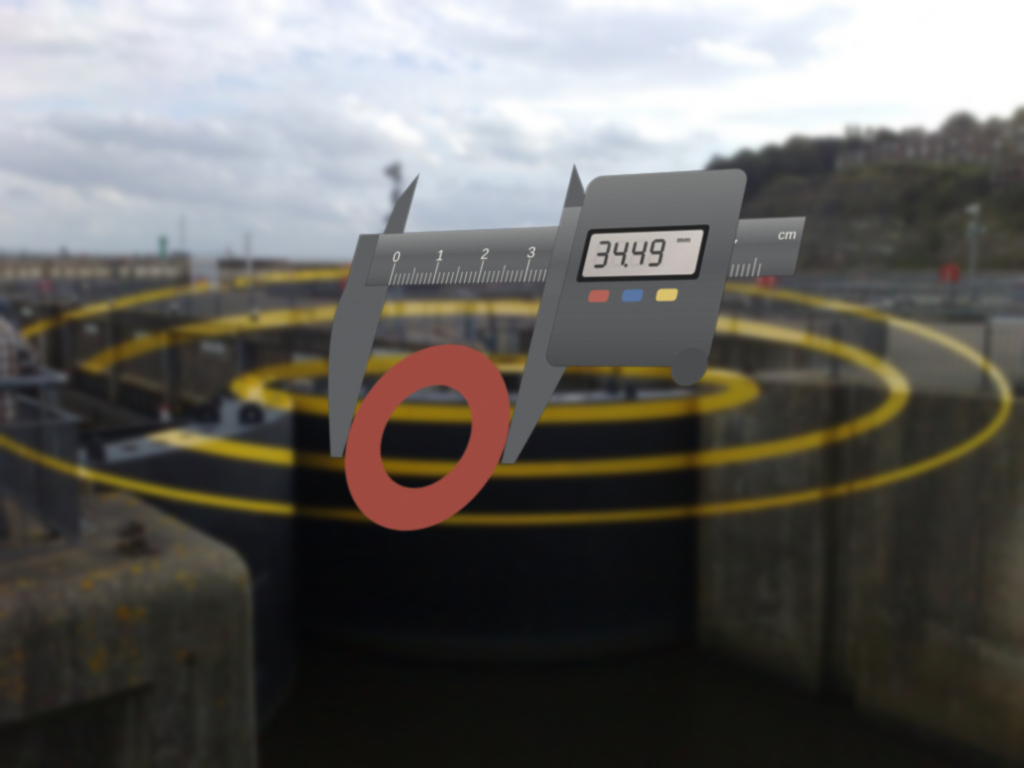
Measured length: 34.49 mm
